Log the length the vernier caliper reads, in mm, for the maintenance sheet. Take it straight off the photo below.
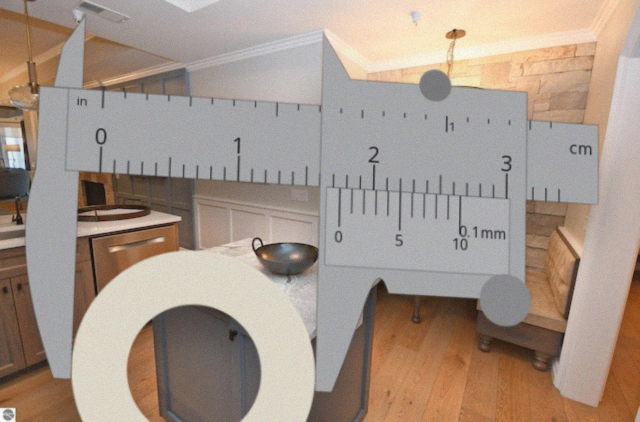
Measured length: 17.5 mm
